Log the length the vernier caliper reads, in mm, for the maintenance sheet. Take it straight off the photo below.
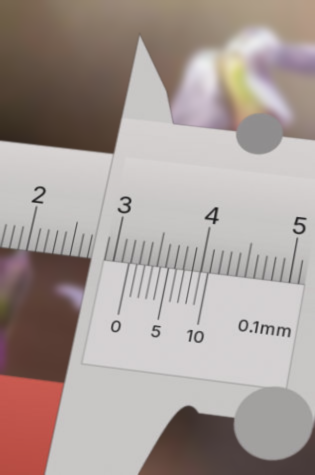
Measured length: 31.8 mm
